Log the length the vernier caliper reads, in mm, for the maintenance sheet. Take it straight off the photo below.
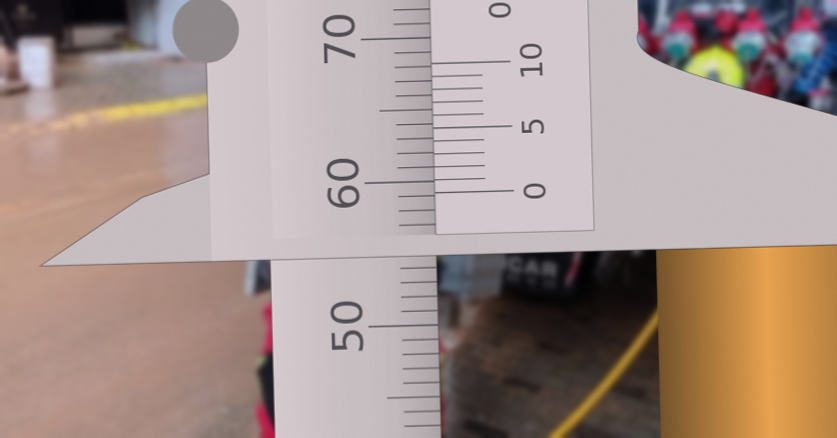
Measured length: 59.2 mm
